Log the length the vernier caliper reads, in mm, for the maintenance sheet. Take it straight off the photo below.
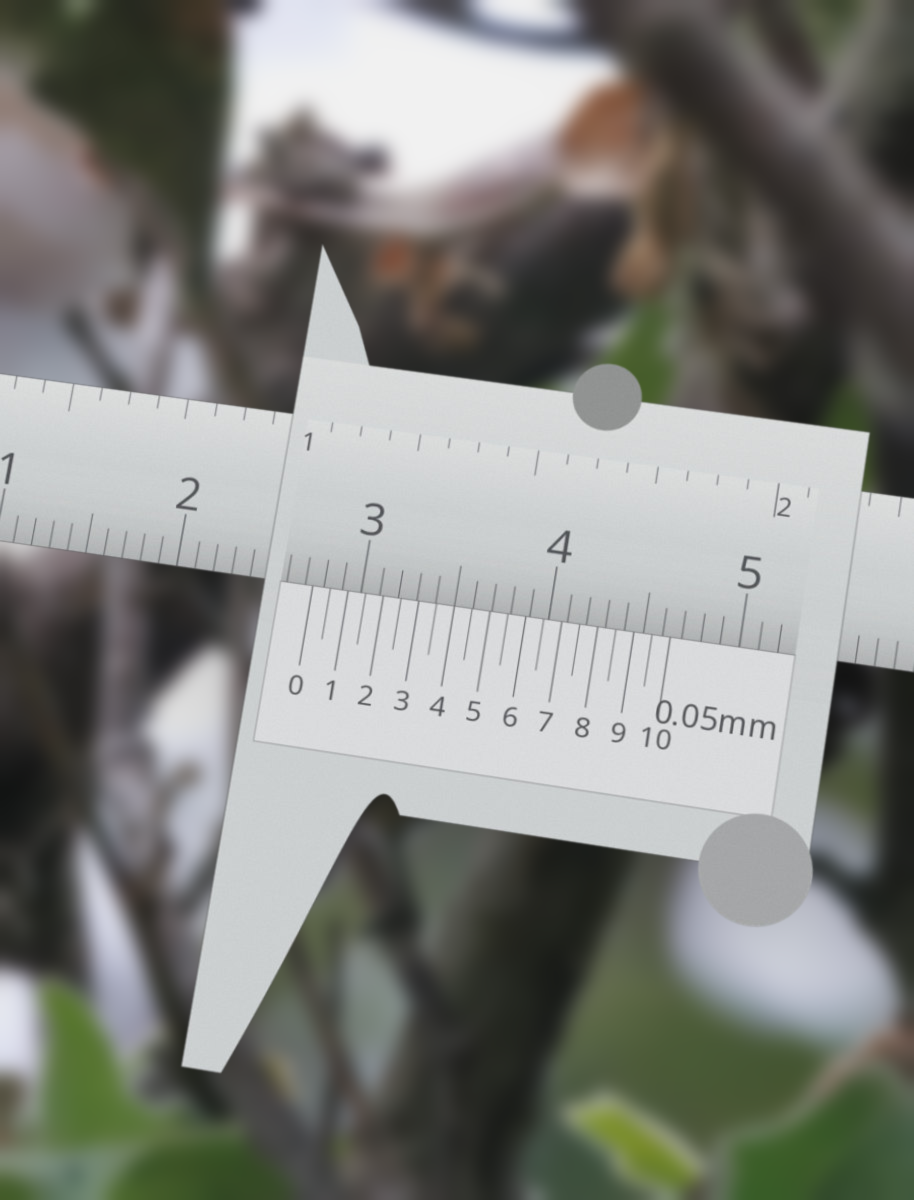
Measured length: 27.4 mm
